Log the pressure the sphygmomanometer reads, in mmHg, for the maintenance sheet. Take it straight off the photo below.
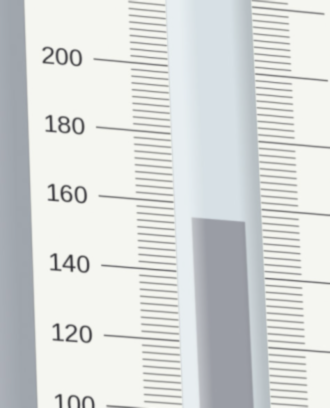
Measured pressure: 156 mmHg
